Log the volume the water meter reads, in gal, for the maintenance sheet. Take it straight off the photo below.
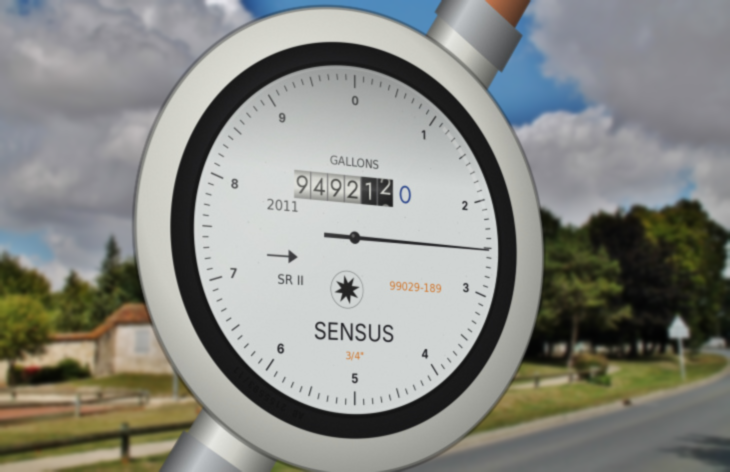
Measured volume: 9492122.5 gal
